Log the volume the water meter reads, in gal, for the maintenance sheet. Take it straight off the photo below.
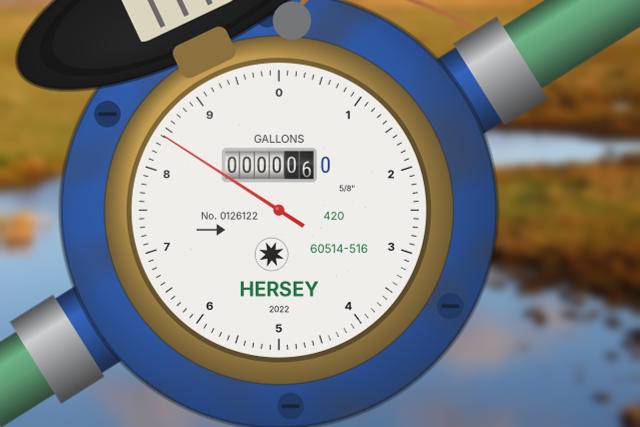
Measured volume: 58.4 gal
